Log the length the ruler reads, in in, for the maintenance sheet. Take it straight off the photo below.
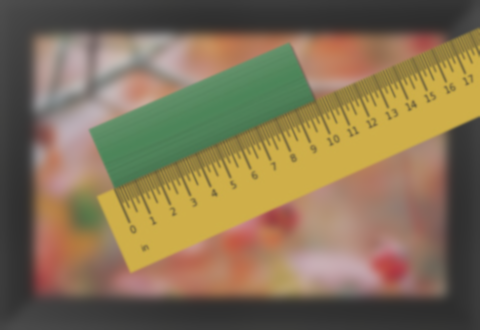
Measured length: 10 in
